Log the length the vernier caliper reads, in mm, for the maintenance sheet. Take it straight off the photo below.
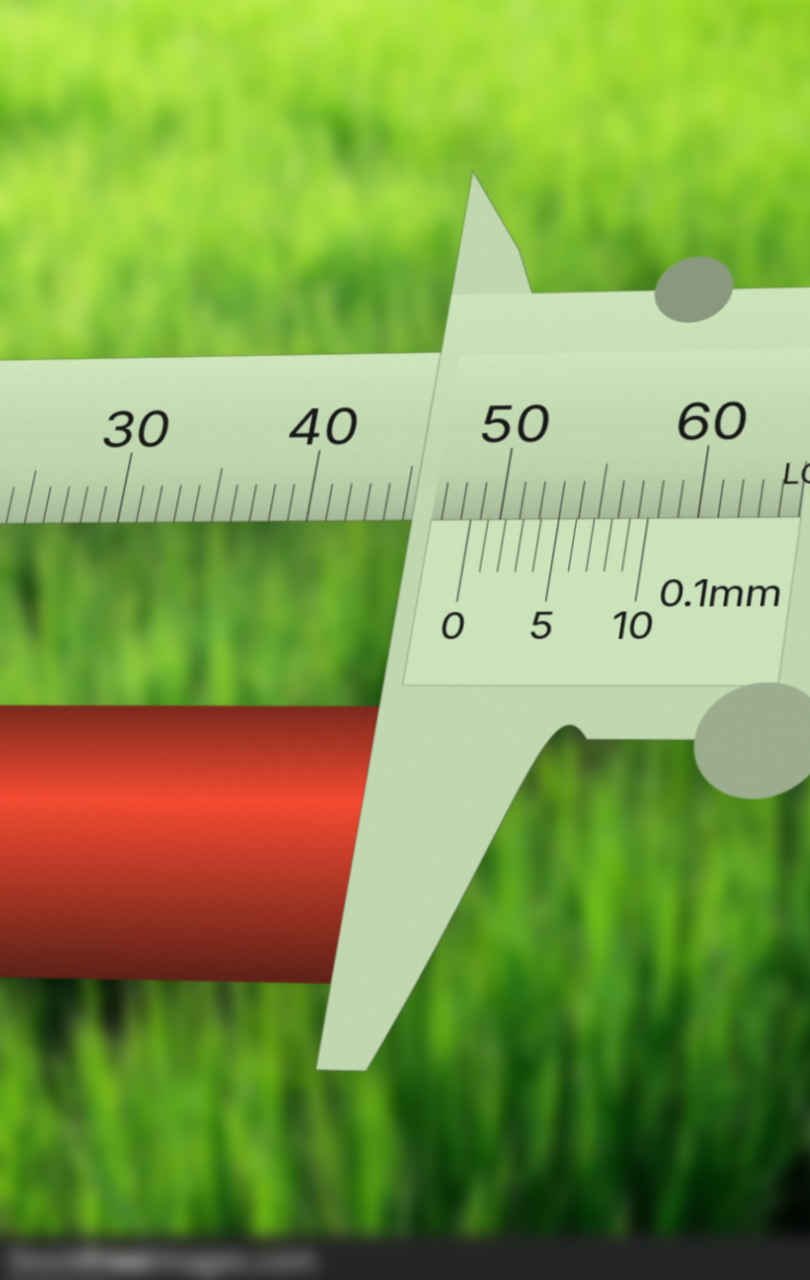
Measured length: 48.5 mm
